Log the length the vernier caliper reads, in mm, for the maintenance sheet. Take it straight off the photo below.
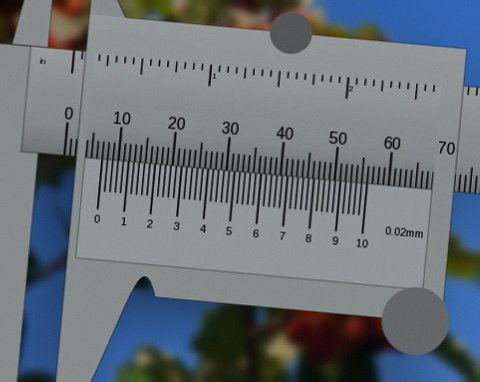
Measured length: 7.0 mm
